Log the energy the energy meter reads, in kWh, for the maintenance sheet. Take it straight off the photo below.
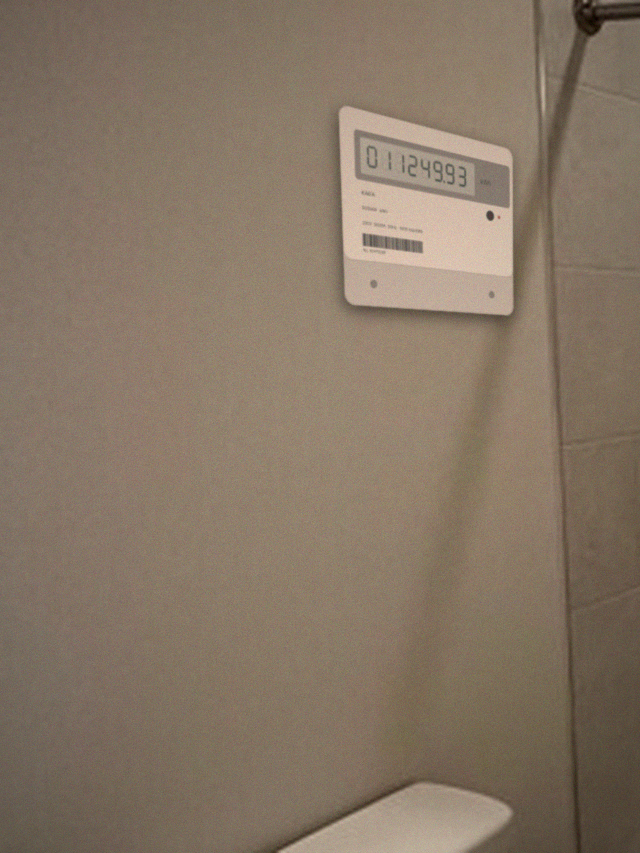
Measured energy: 11249.93 kWh
